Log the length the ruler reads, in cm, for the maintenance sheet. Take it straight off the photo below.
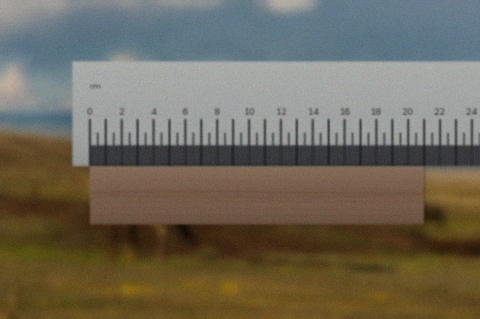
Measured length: 21 cm
